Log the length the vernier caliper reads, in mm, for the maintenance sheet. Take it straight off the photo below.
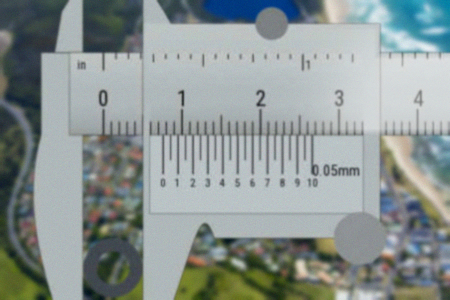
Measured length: 7.6 mm
